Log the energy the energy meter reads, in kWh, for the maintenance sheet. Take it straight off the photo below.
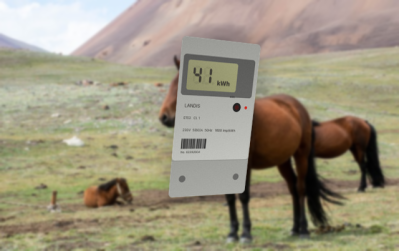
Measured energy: 41 kWh
